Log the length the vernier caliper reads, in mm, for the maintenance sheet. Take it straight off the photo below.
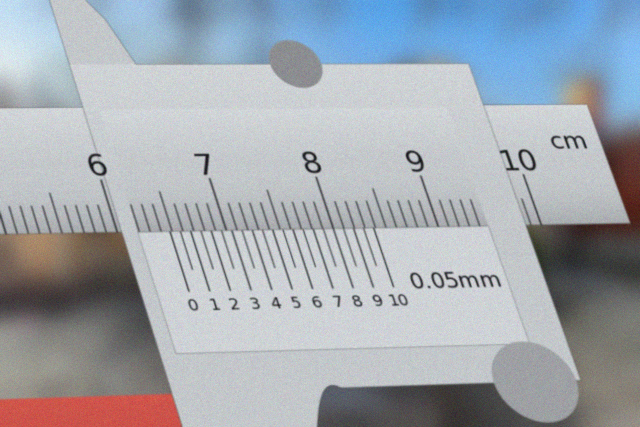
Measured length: 64.8 mm
